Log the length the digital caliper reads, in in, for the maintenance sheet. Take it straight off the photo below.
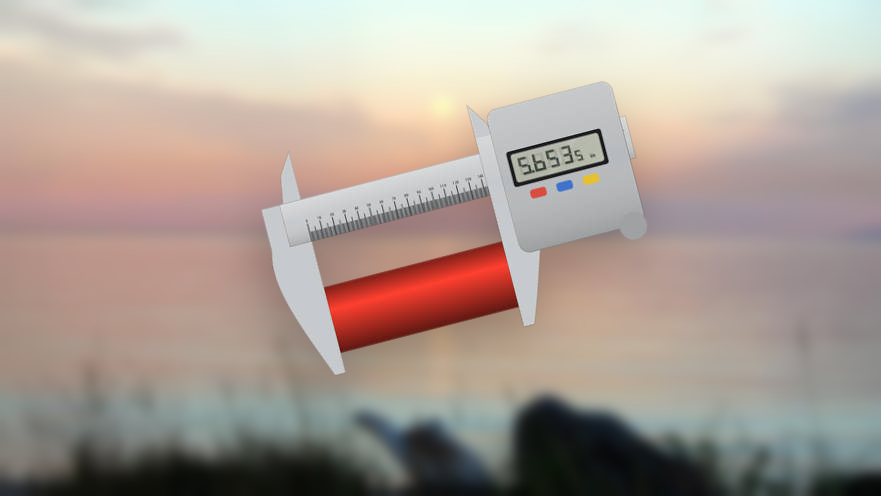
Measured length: 5.6535 in
